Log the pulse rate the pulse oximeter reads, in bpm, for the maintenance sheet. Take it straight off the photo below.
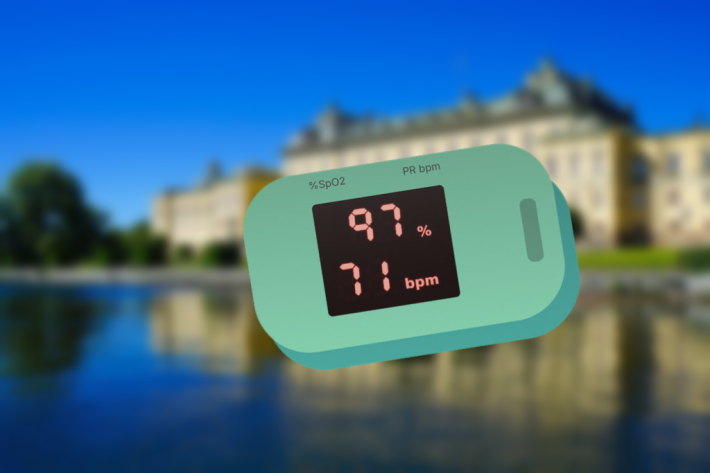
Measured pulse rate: 71 bpm
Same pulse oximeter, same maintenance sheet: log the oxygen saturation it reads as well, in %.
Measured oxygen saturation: 97 %
